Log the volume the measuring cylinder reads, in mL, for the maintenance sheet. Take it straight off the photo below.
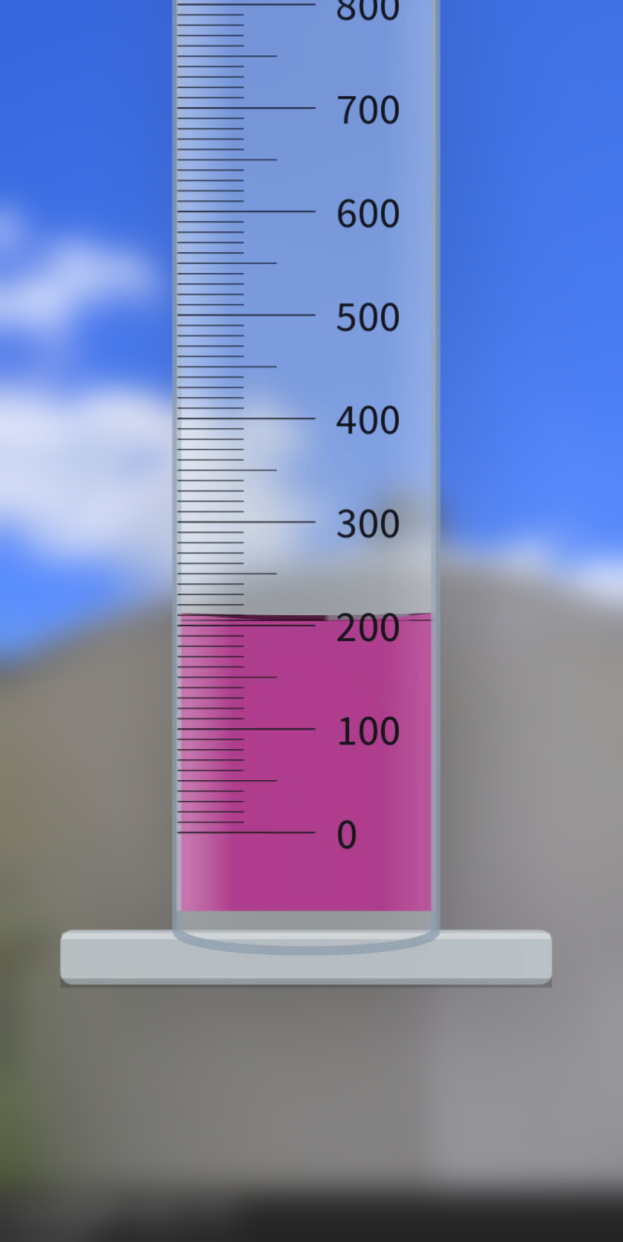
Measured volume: 205 mL
